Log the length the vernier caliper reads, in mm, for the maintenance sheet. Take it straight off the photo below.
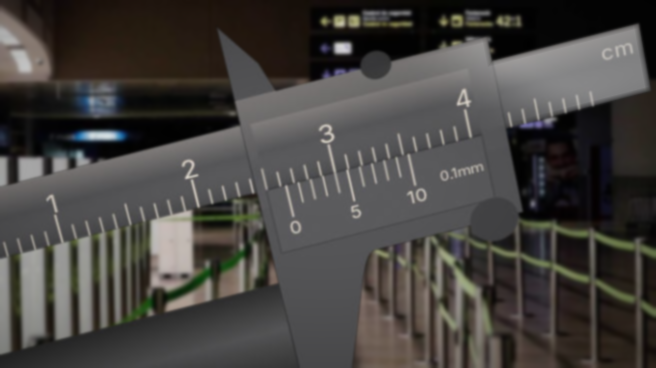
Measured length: 26.4 mm
